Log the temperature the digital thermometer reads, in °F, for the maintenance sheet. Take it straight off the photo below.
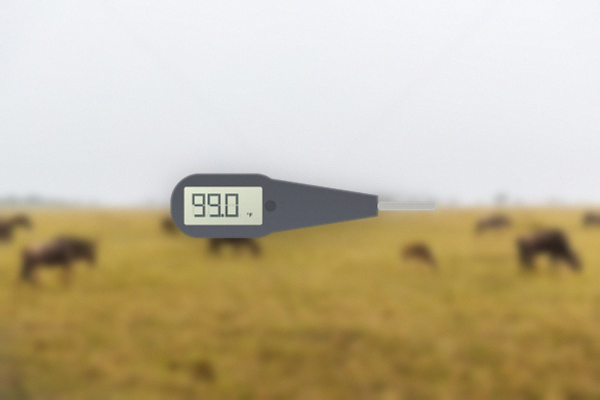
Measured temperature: 99.0 °F
